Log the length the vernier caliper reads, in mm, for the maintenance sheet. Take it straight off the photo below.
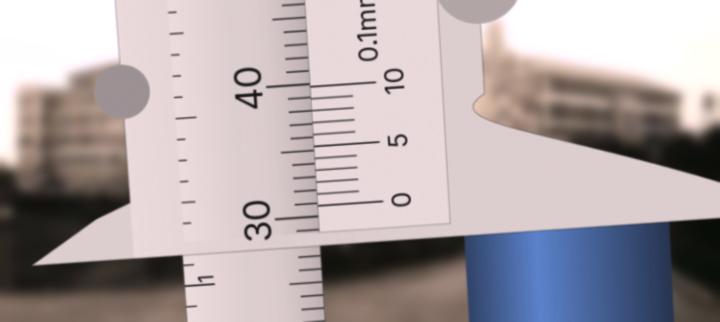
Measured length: 30.8 mm
